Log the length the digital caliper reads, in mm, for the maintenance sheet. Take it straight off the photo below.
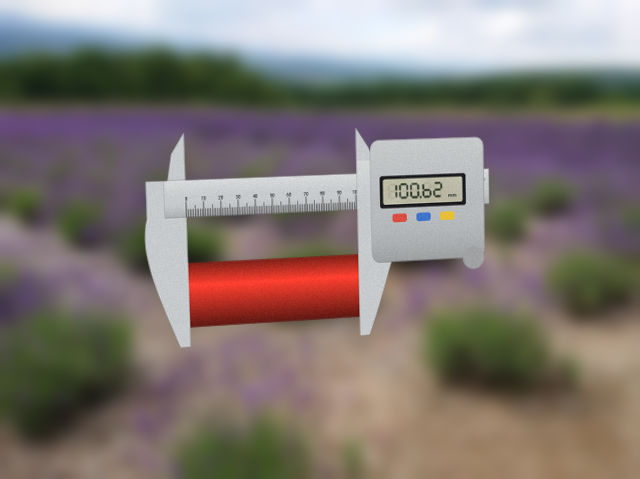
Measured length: 100.62 mm
